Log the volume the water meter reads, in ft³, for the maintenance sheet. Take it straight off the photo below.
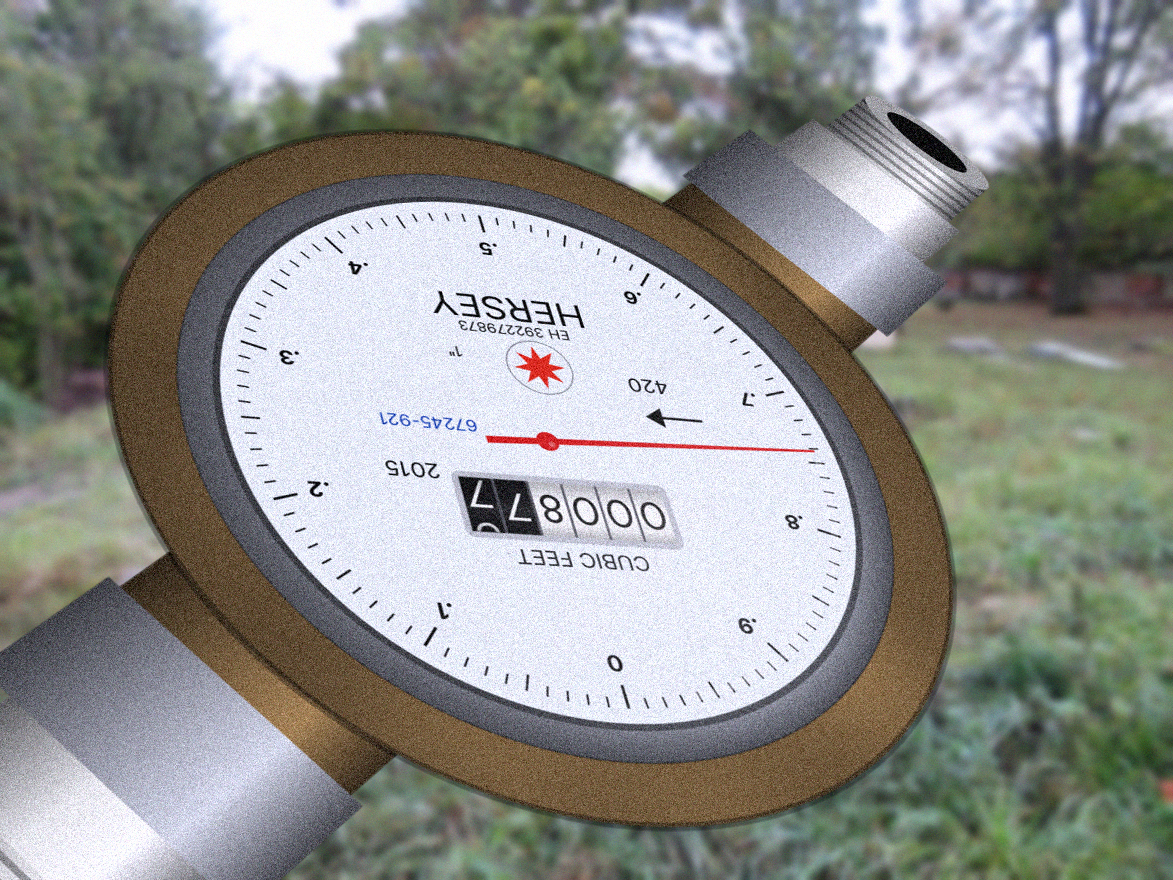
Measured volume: 876.74 ft³
